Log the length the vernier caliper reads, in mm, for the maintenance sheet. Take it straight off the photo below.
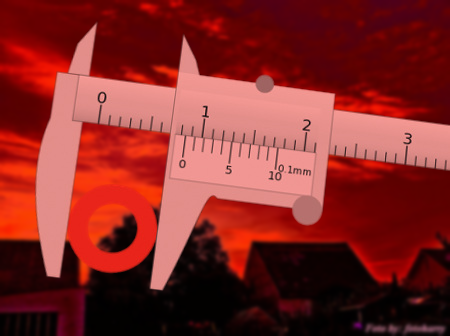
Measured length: 8.4 mm
